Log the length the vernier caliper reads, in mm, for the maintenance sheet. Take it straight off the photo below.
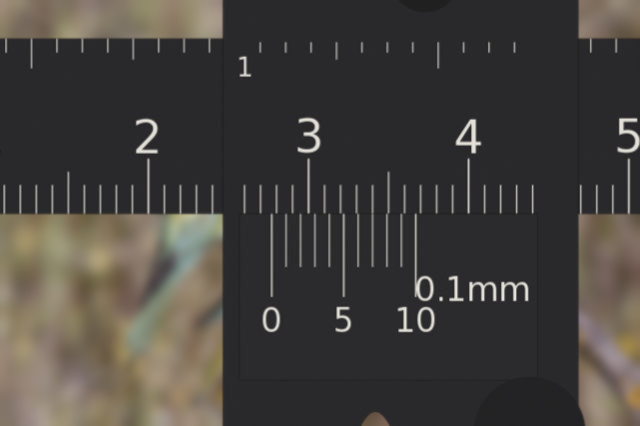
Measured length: 27.7 mm
